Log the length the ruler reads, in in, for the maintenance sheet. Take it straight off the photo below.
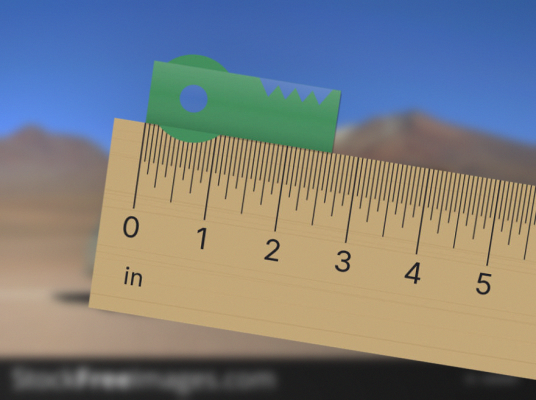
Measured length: 2.625 in
